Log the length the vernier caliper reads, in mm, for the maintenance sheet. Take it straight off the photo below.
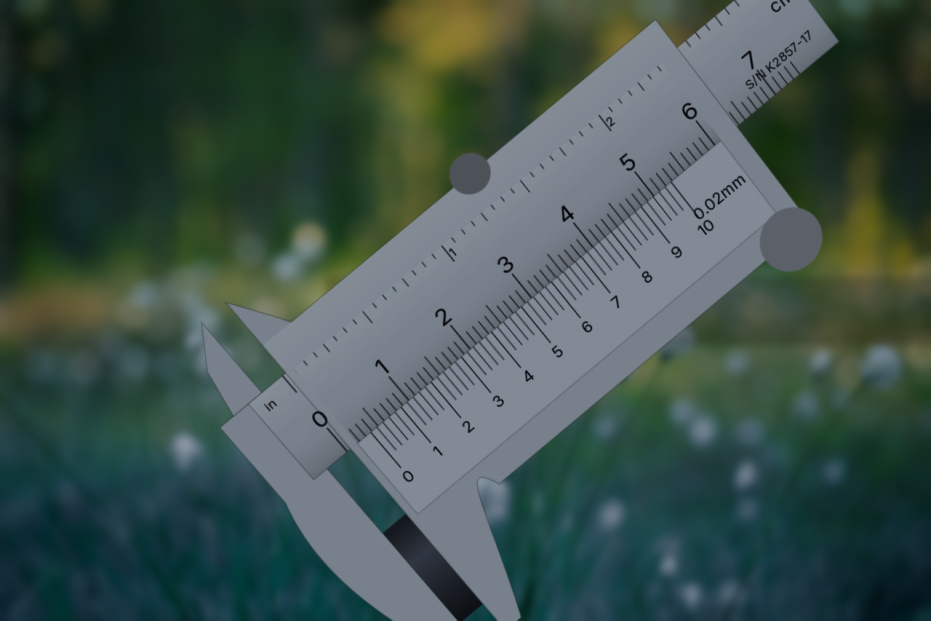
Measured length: 3.8 mm
